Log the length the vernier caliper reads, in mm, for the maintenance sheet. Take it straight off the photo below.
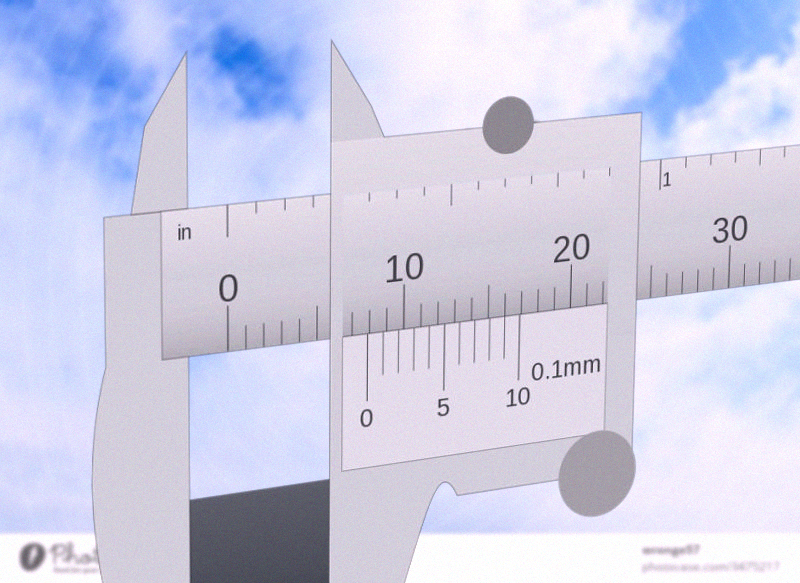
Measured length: 7.9 mm
